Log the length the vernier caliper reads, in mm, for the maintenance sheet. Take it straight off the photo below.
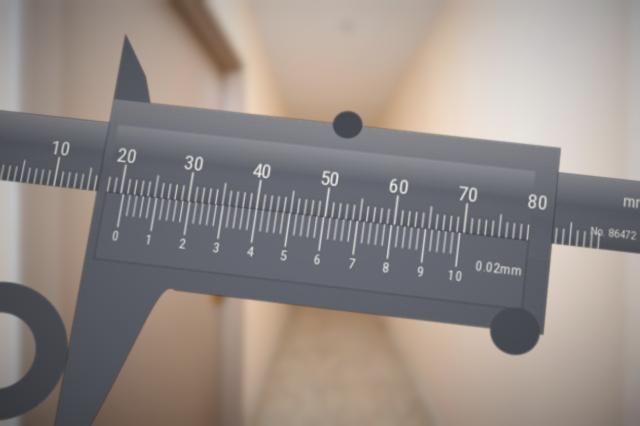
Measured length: 20.4 mm
